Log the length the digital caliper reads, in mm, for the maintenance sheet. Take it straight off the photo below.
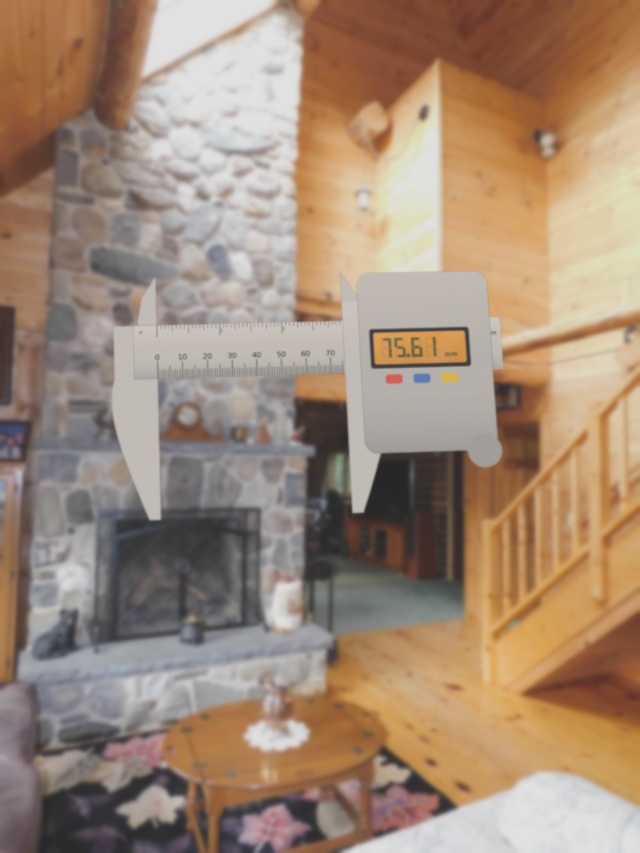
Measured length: 75.61 mm
